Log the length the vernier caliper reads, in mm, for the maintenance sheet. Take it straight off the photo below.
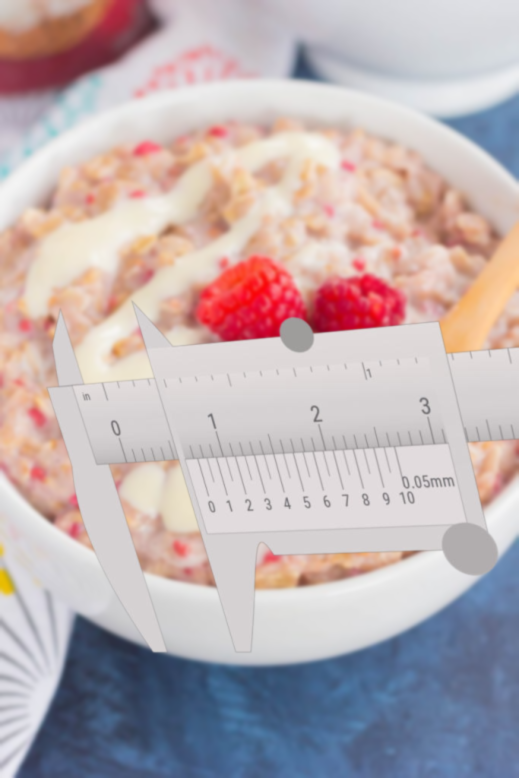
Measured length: 7.4 mm
